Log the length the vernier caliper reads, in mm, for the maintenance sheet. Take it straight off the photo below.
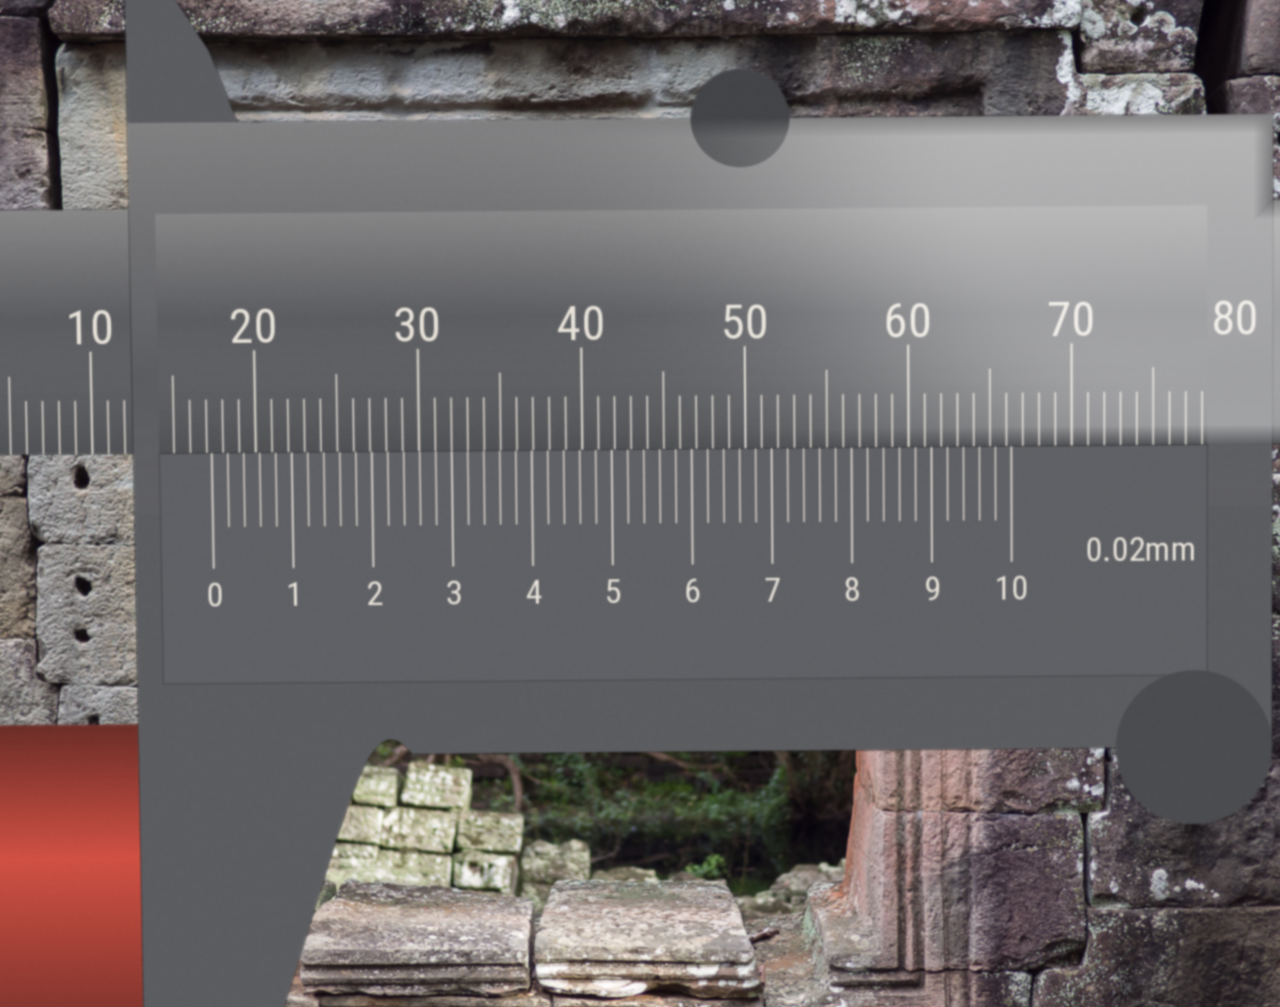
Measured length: 17.3 mm
